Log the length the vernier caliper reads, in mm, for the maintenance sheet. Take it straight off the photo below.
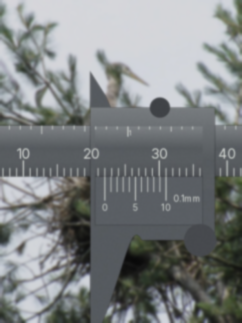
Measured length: 22.0 mm
